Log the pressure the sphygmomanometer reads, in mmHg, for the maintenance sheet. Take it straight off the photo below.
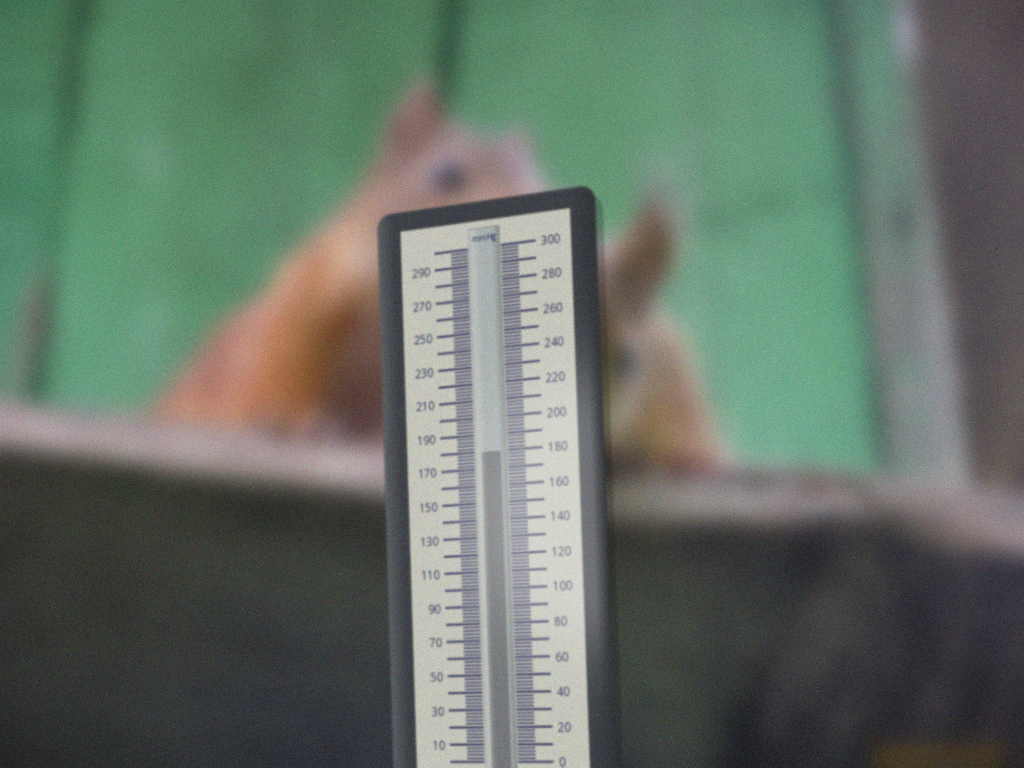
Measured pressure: 180 mmHg
